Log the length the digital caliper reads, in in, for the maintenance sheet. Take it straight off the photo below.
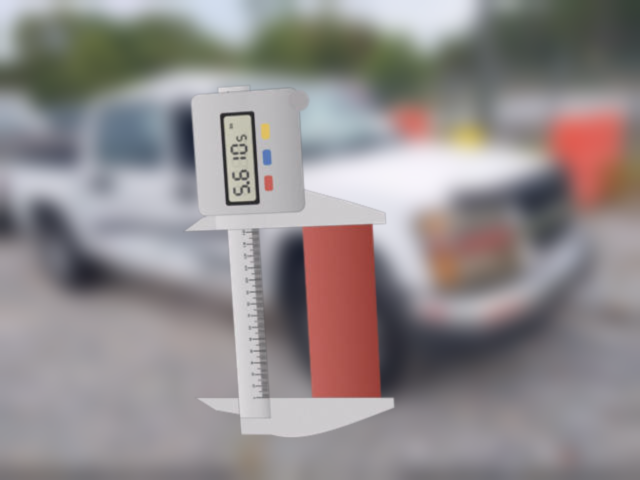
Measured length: 5.6105 in
